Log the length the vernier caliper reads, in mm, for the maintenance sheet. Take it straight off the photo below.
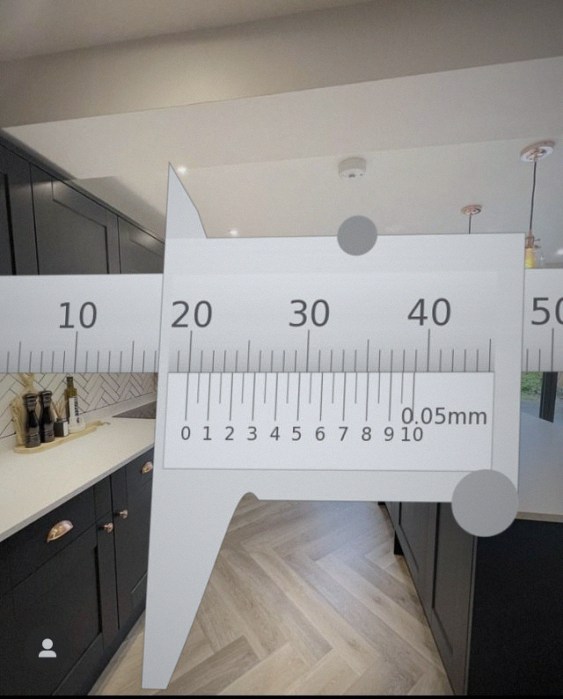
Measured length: 19.9 mm
